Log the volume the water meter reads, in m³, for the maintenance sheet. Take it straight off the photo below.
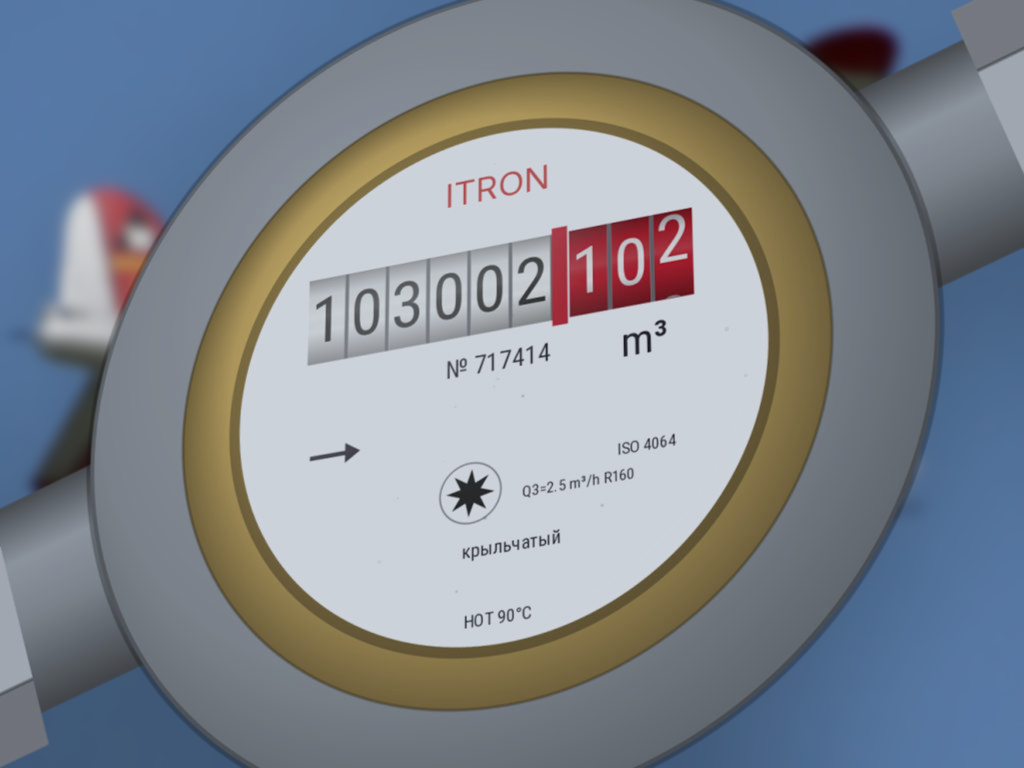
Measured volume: 103002.102 m³
